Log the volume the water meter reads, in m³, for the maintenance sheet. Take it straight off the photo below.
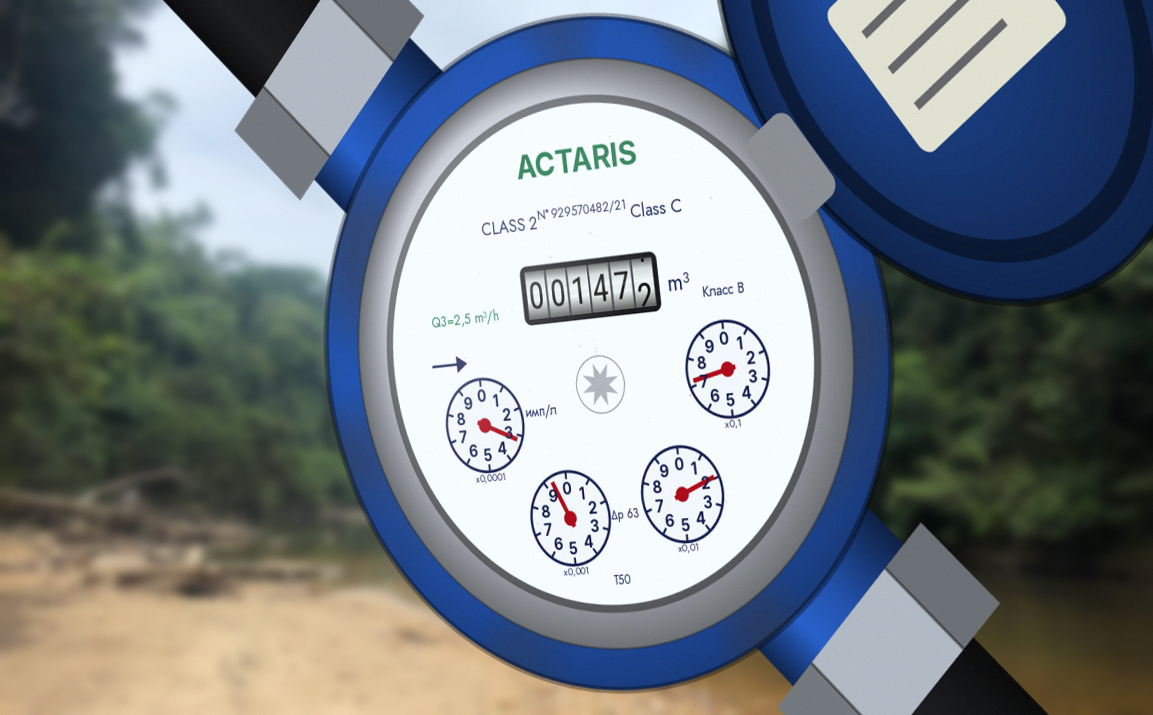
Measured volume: 1471.7193 m³
